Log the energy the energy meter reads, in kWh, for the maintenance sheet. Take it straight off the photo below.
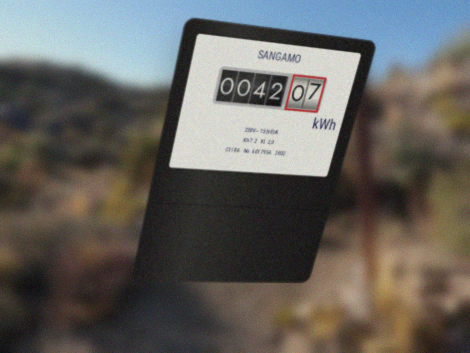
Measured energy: 42.07 kWh
